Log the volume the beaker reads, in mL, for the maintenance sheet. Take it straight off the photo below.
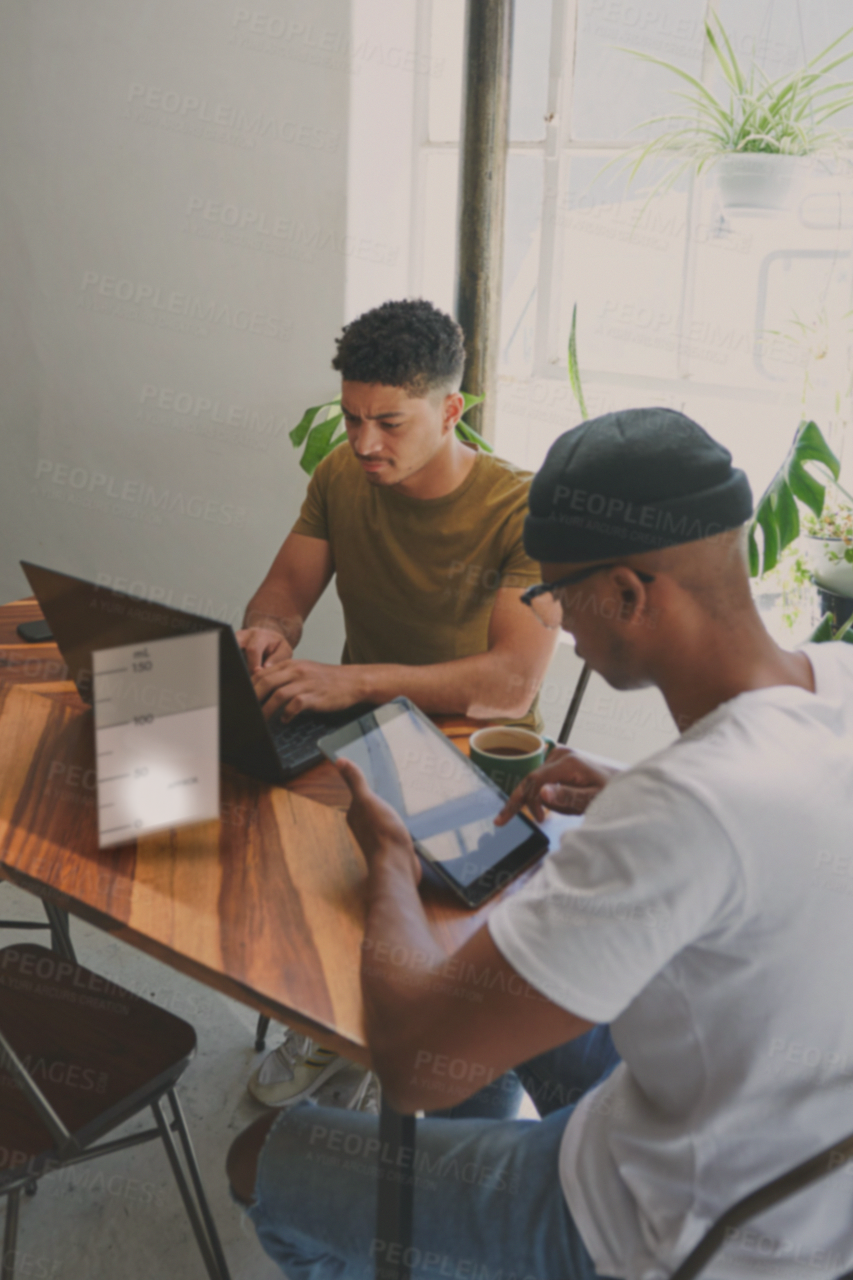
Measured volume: 100 mL
